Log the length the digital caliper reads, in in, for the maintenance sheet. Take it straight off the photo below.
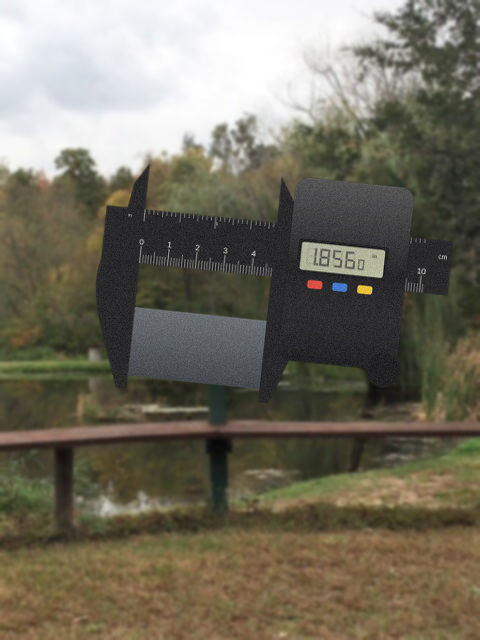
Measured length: 1.8560 in
